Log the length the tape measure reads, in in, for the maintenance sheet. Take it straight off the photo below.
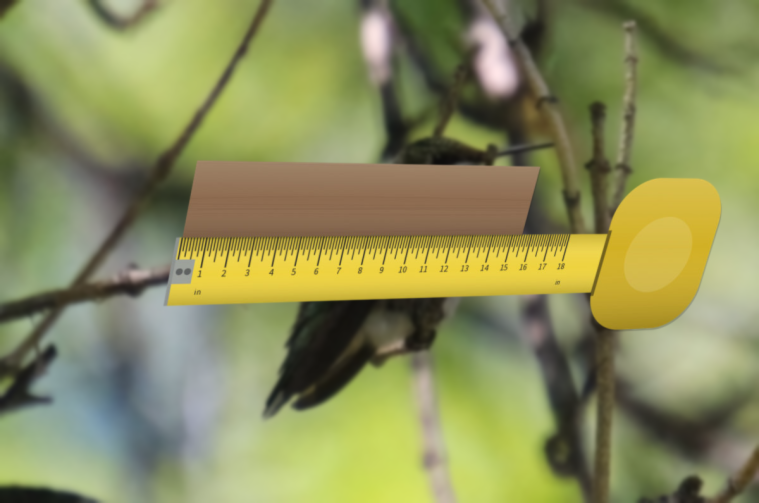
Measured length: 15.5 in
